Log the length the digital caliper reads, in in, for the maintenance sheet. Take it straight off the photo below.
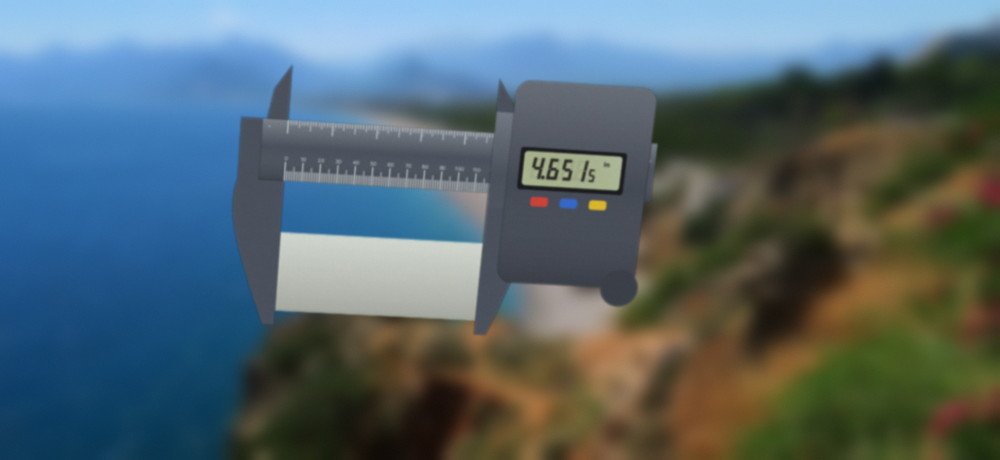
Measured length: 4.6515 in
